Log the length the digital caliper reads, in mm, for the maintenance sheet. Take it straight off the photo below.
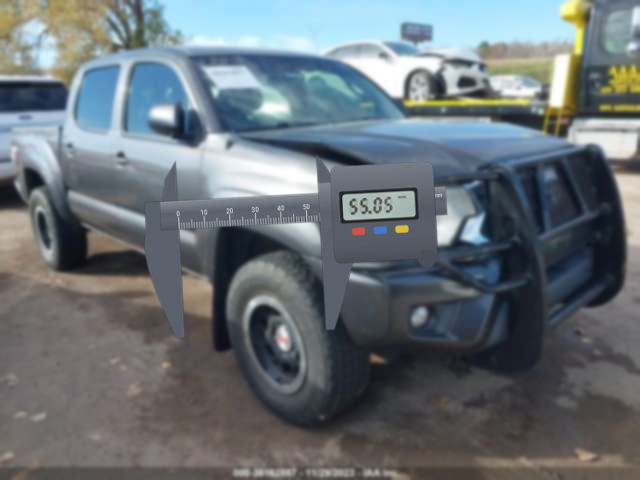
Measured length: 55.05 mm
